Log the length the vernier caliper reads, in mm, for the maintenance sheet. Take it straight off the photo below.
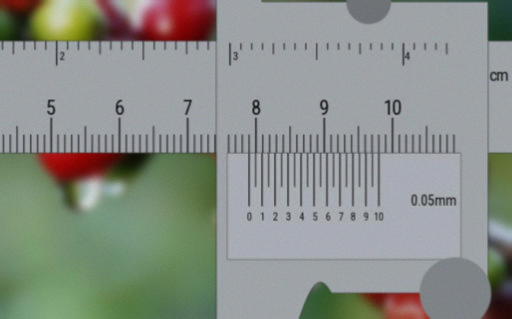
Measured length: 79.0 mm
